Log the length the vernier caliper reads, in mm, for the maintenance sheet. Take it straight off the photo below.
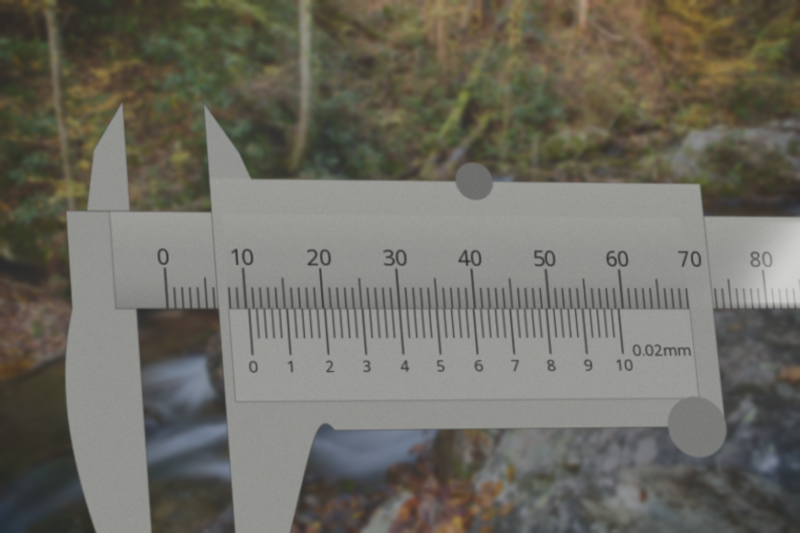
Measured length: 10.4 mm
